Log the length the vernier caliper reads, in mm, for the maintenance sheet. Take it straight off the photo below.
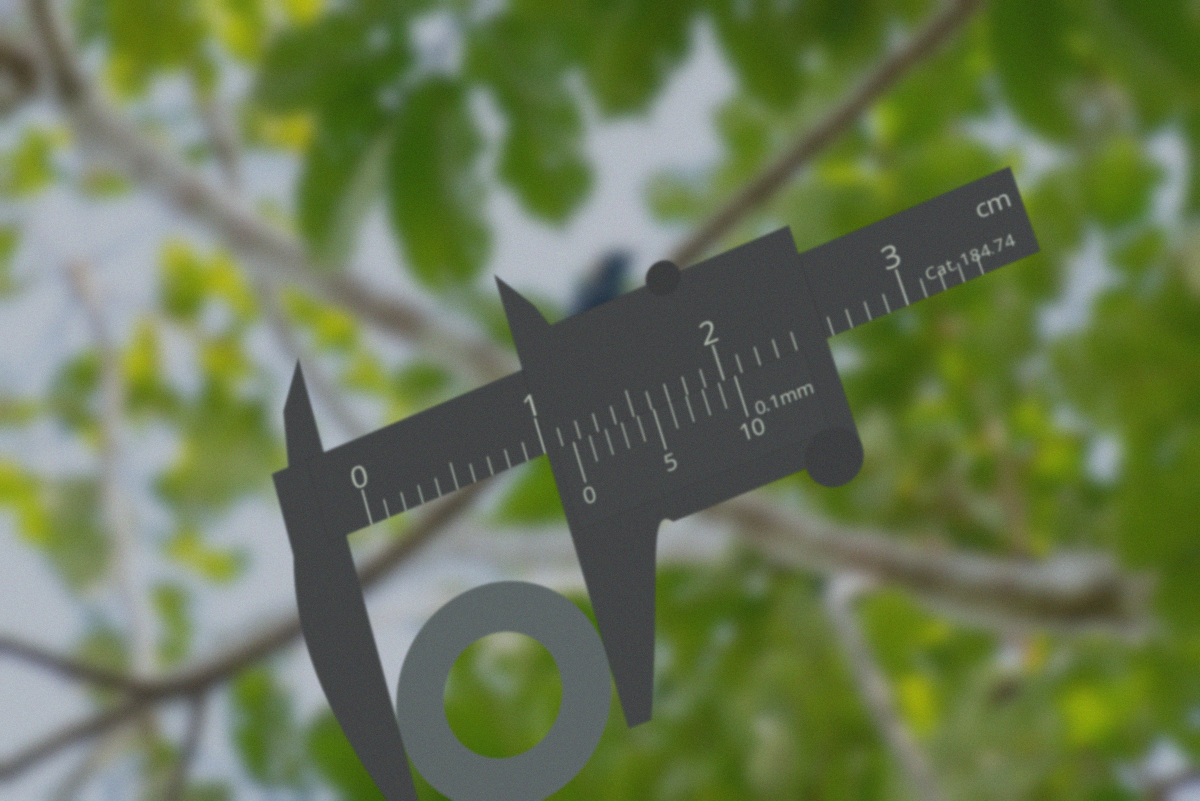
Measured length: 11.6 mm
